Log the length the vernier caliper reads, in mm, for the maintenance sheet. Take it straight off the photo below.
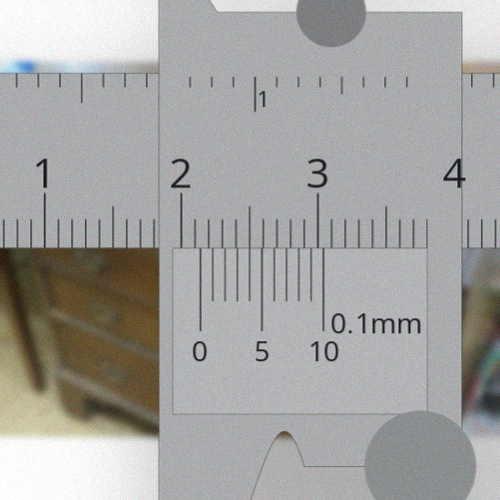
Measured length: 21.4 mm
